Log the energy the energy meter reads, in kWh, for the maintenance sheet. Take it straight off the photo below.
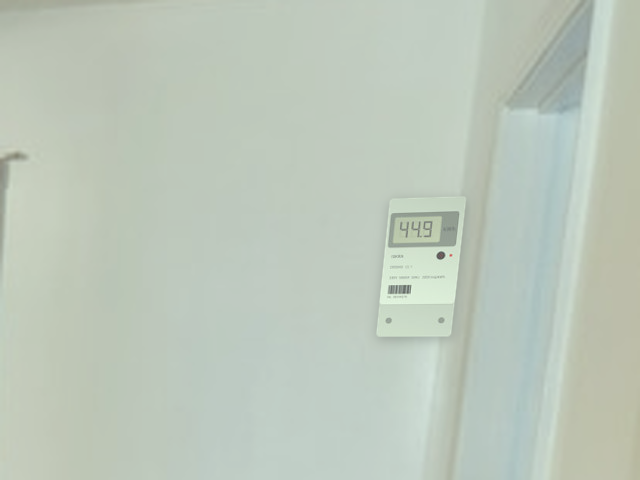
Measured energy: 44.9 kWh
